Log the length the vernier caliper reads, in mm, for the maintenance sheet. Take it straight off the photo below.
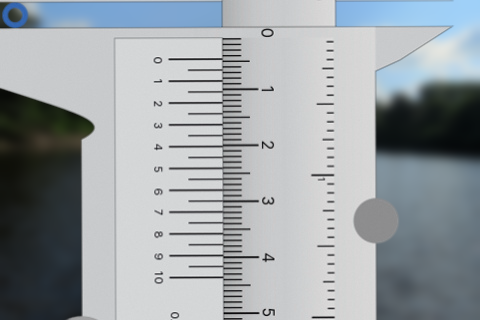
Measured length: 4.6 mm
